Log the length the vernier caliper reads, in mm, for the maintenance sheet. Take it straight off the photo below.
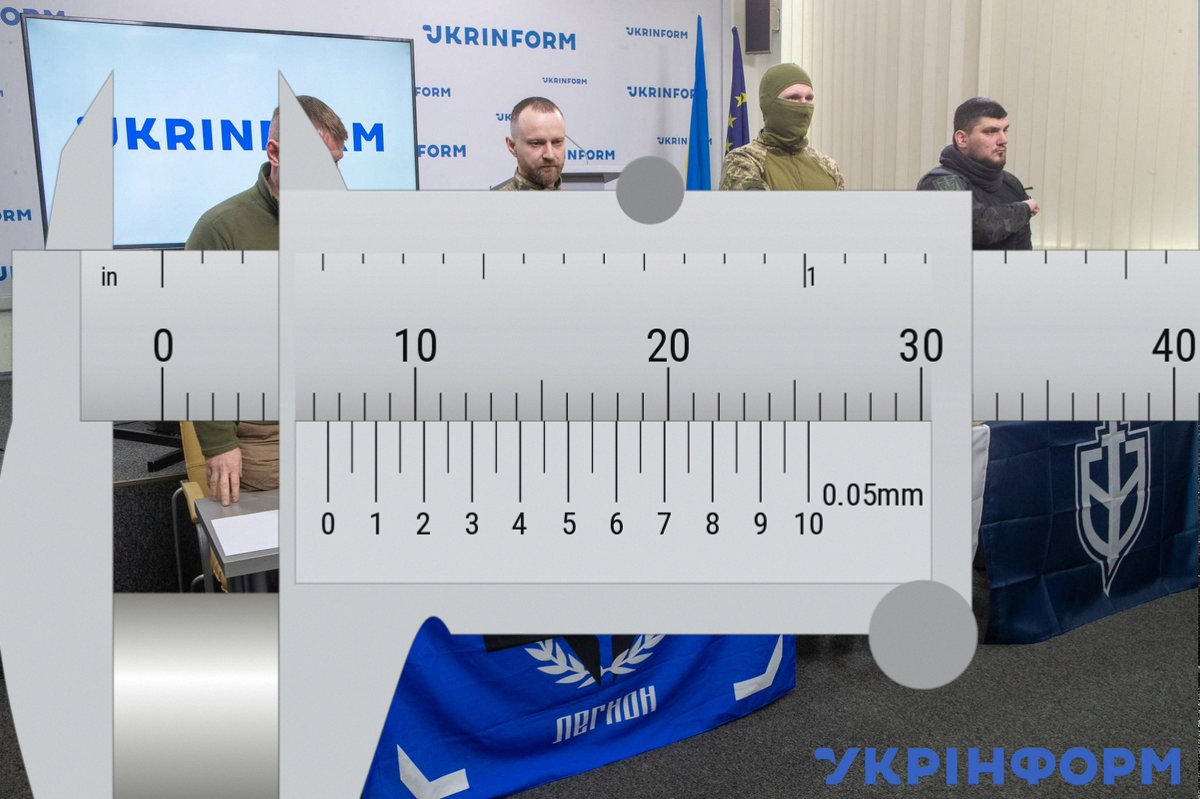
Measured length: 6.55 mm
